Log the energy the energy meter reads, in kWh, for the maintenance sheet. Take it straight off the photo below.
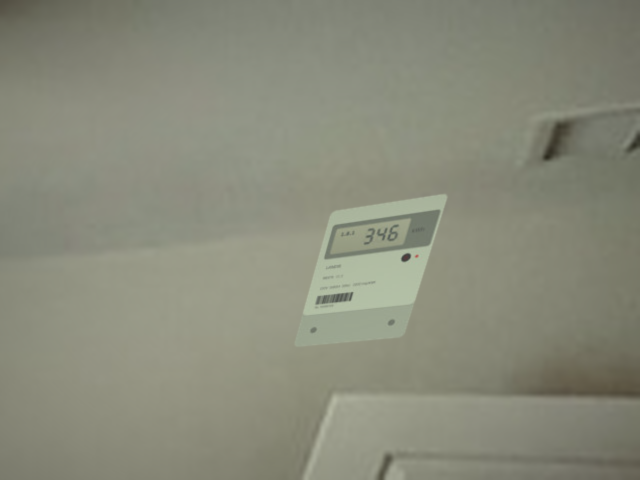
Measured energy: 346 kWh
